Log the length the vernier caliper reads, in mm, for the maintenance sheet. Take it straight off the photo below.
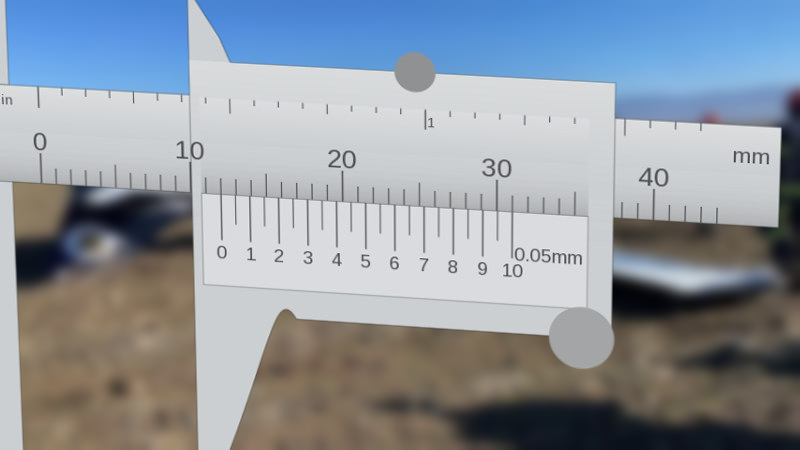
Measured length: 12.0 mm
